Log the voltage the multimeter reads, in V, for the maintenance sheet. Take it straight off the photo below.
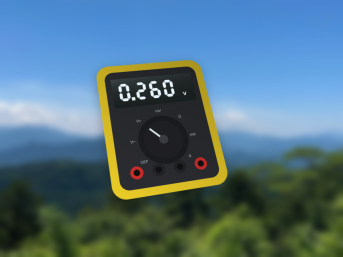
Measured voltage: 0.260 V
